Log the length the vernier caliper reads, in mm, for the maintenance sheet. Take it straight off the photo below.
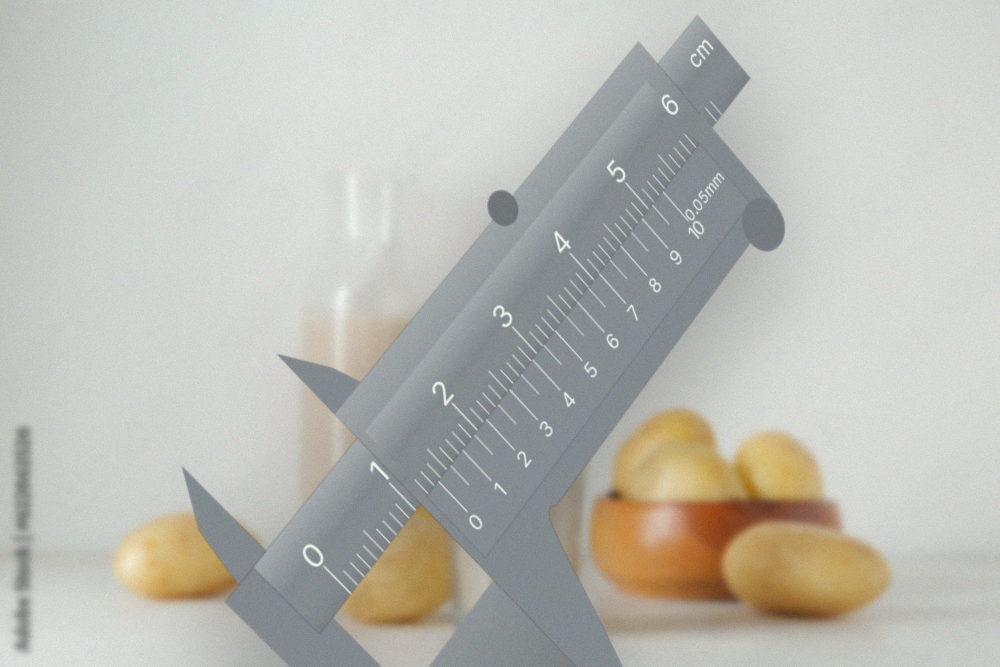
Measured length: 13.6 mm
